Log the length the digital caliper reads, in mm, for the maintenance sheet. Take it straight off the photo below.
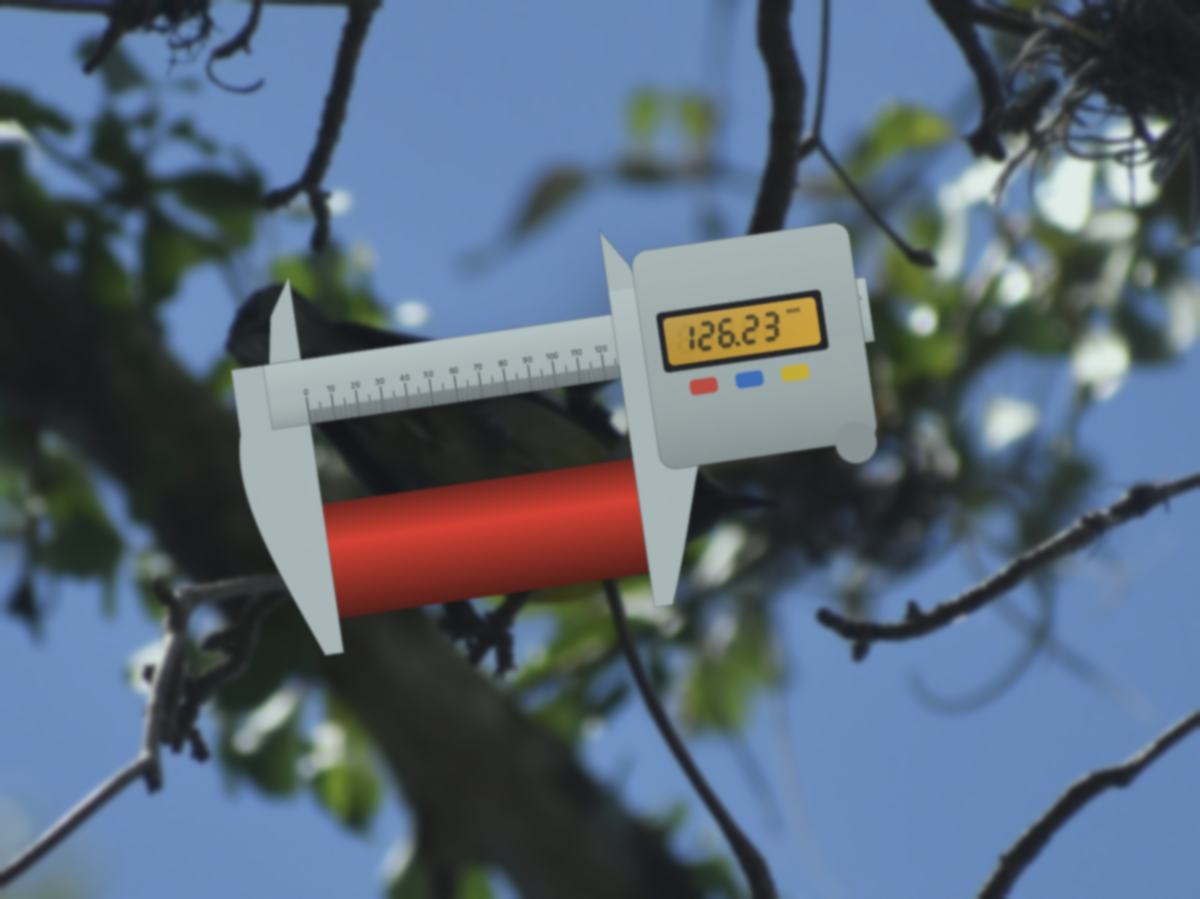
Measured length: 126.23 mm
